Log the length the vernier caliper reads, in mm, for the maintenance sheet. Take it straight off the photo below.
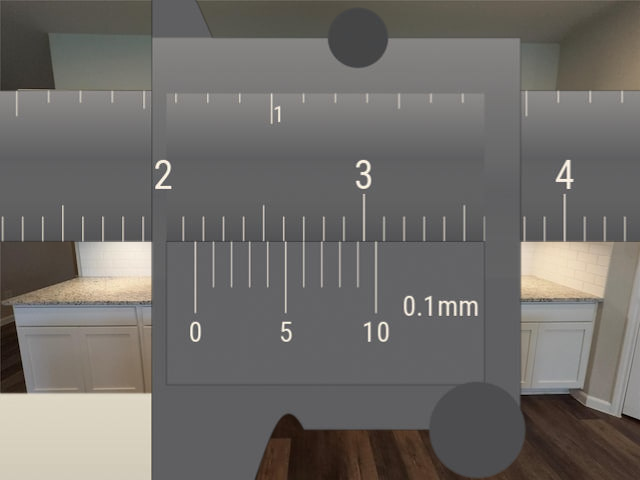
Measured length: 21.6 mm
